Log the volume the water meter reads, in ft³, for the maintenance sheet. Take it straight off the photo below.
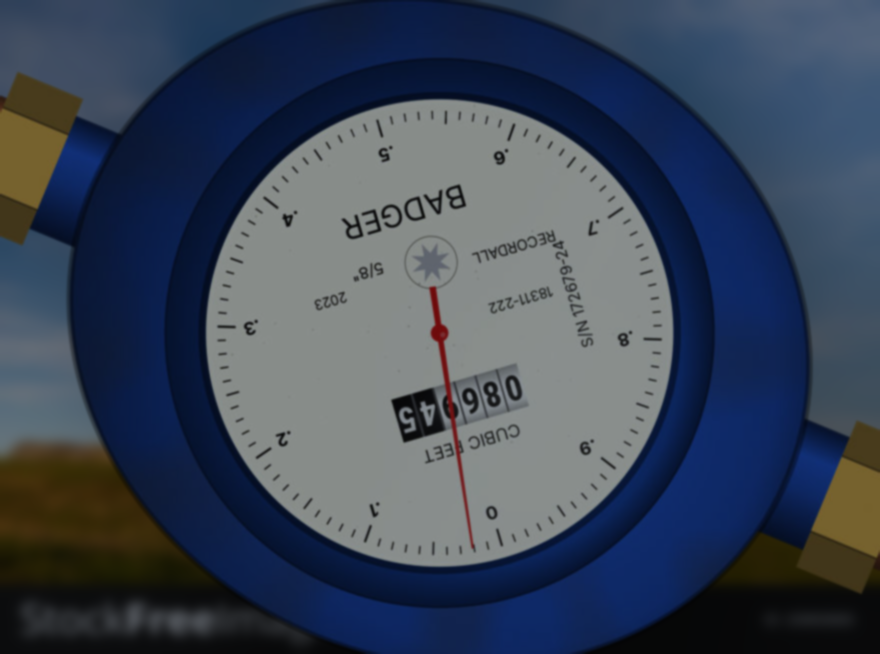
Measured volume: 86945.02 ft³
